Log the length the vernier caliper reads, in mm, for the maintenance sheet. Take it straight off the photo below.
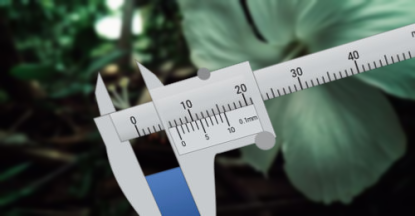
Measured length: 6.8 mm
